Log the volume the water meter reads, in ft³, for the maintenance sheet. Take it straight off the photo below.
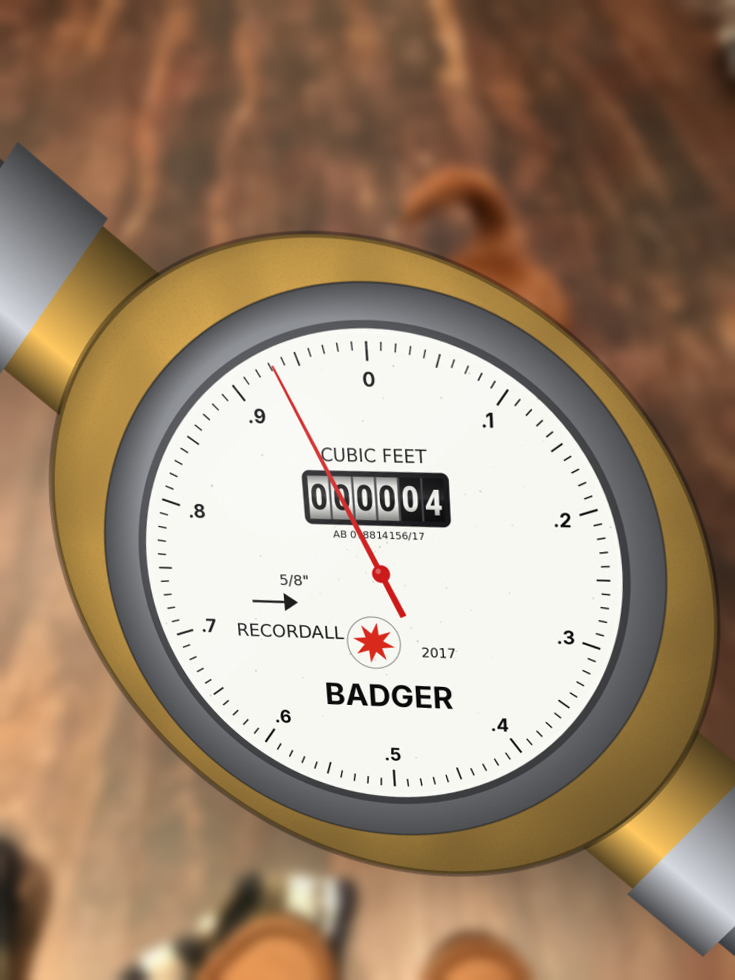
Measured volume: 3.93 ft³
